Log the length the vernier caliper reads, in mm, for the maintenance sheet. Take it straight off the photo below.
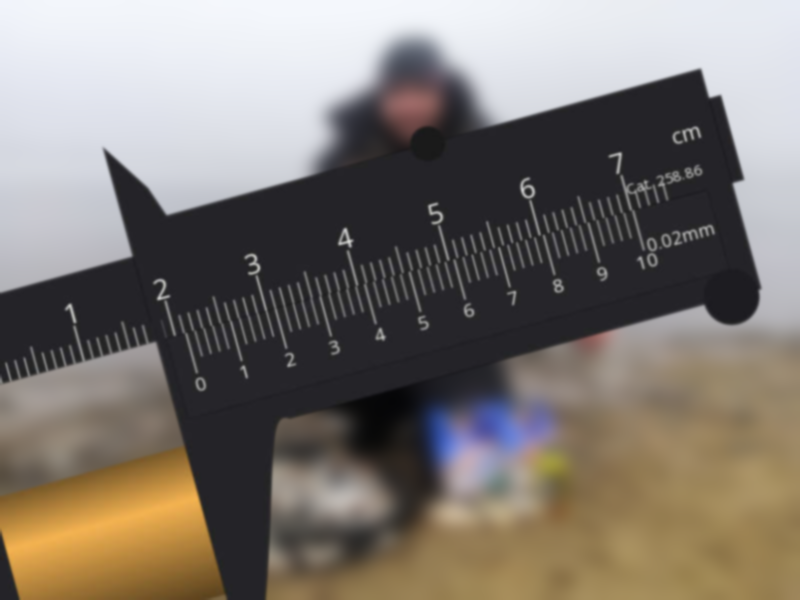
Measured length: 21.2 mm
